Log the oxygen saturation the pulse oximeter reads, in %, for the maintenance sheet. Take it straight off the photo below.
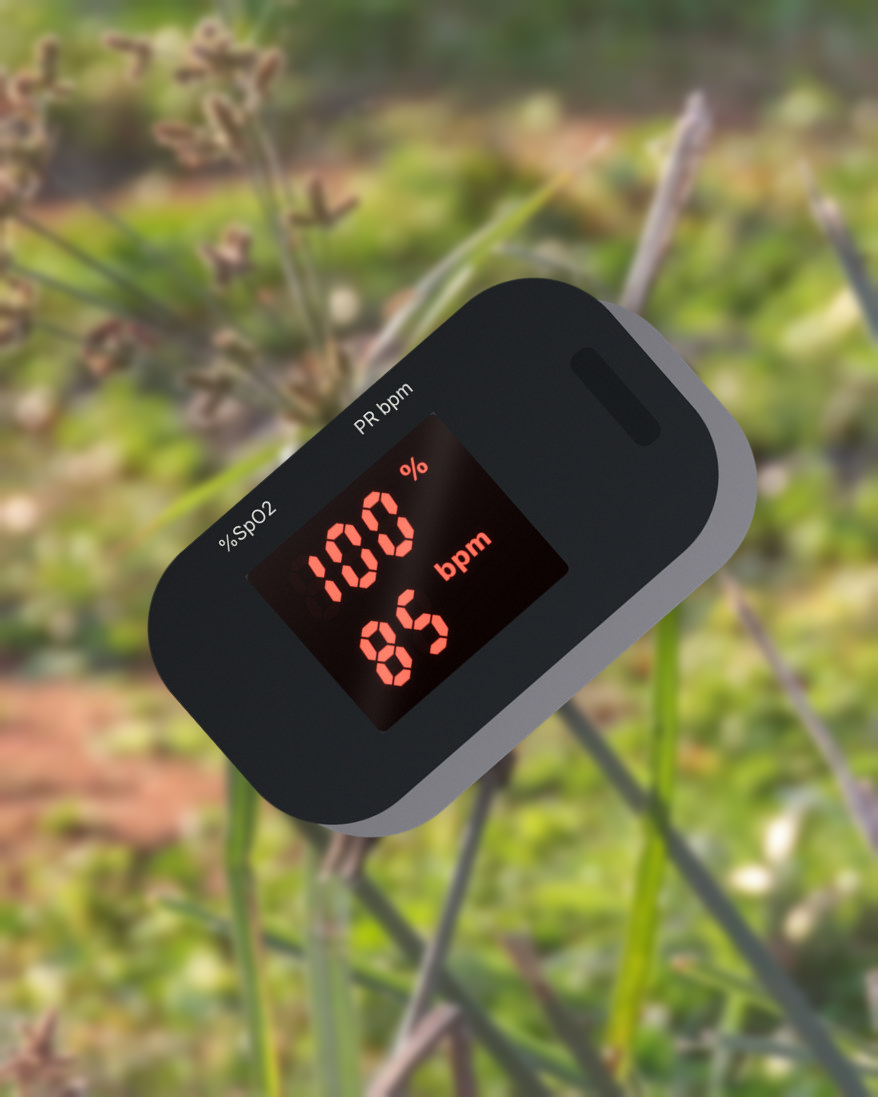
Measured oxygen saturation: 100 %
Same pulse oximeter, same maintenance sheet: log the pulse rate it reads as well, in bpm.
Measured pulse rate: 85 bpm
